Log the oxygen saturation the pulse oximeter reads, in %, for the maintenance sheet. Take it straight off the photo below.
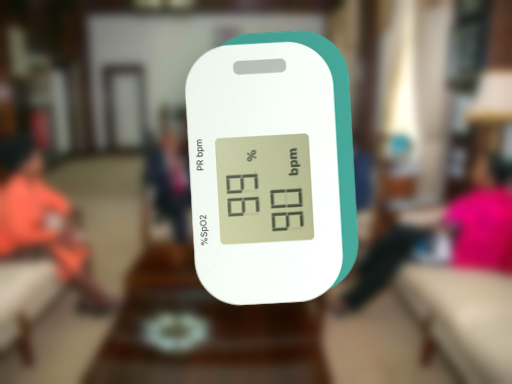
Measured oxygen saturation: 99 %
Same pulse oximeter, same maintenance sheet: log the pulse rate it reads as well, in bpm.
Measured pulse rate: 90 bpm
